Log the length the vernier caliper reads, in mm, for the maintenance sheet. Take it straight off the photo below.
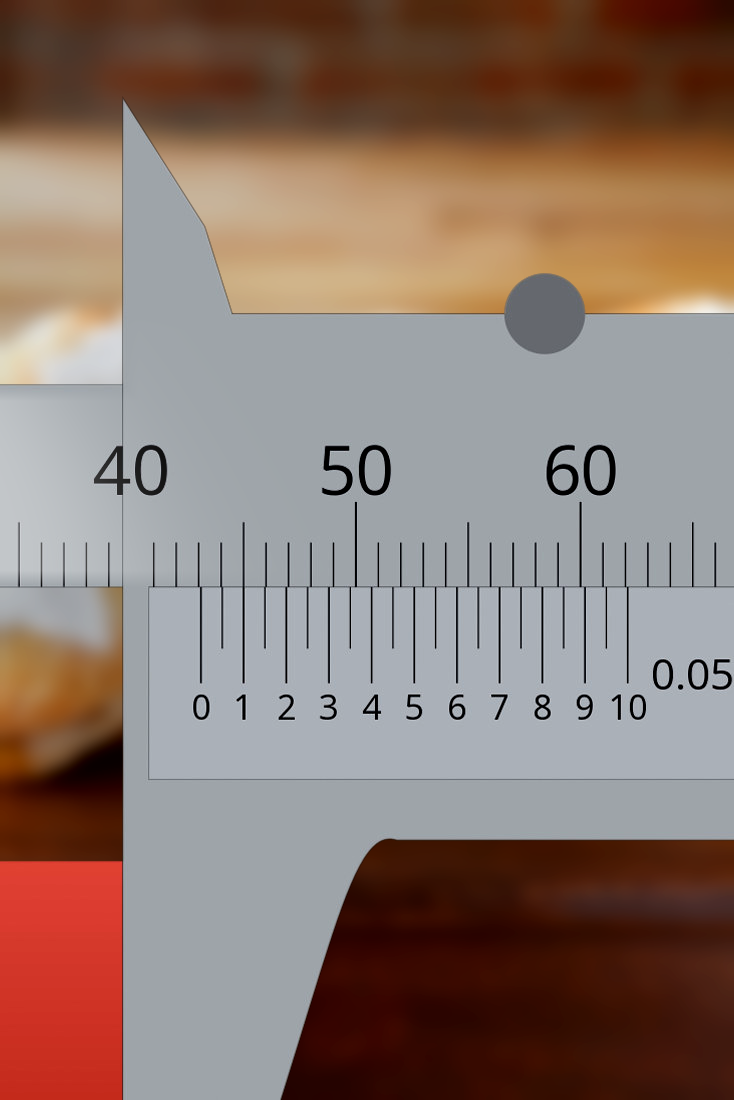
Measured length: 43.10 mm
